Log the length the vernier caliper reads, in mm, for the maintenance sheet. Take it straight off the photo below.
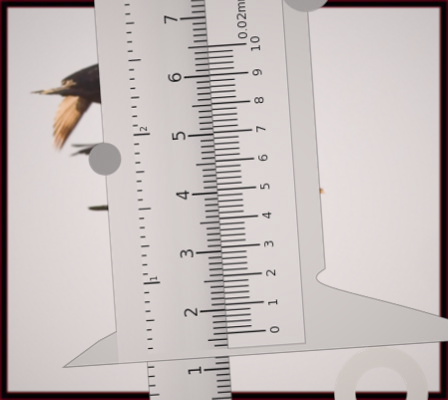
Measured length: 16.0 mm
